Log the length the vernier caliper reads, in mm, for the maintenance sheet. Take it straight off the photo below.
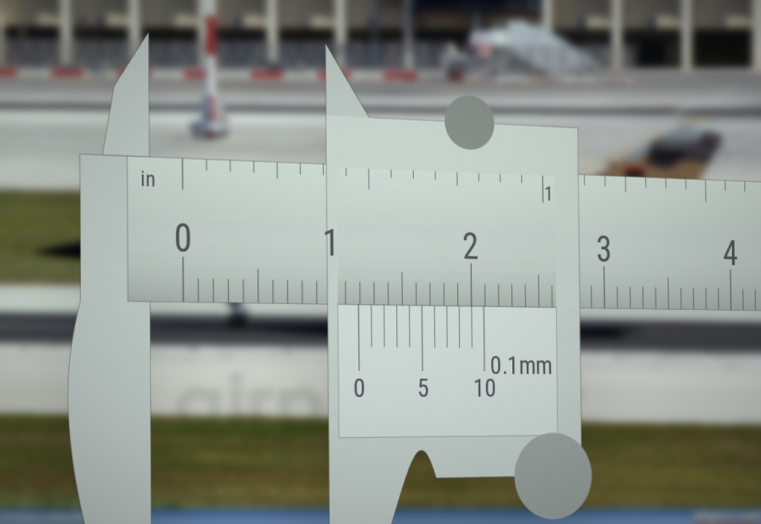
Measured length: 11.9 mm
